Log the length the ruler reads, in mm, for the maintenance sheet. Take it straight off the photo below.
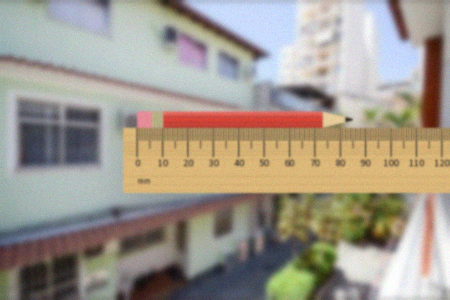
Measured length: 85 mm
